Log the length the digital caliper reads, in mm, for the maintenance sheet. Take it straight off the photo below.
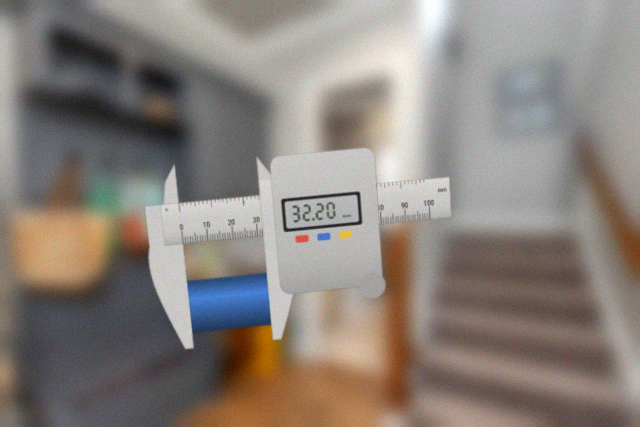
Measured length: 32.20 mm
